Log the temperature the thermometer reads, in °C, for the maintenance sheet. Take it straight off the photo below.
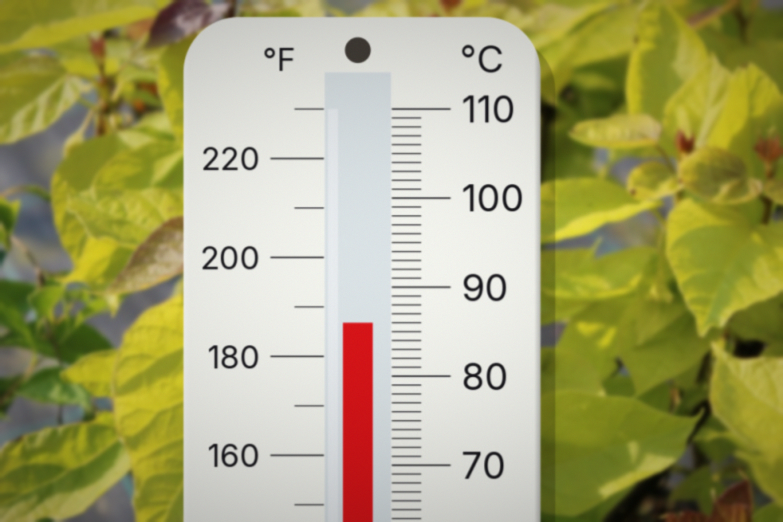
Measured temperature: 86 °C
